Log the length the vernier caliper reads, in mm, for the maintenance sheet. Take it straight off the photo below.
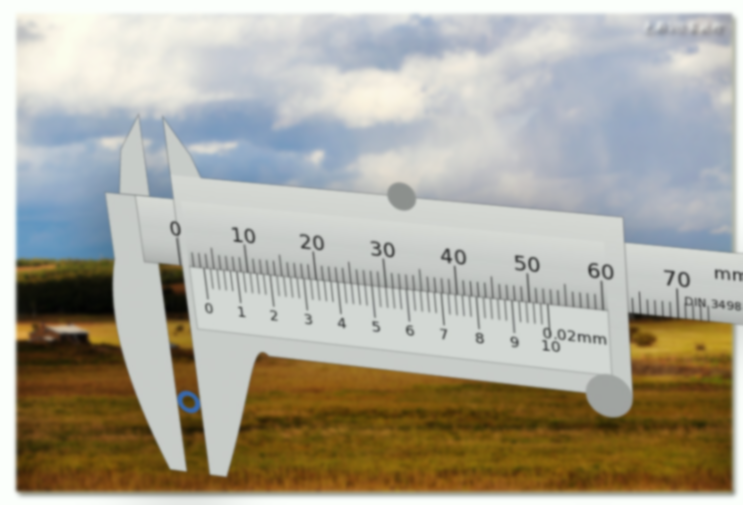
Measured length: 3.5 mm
